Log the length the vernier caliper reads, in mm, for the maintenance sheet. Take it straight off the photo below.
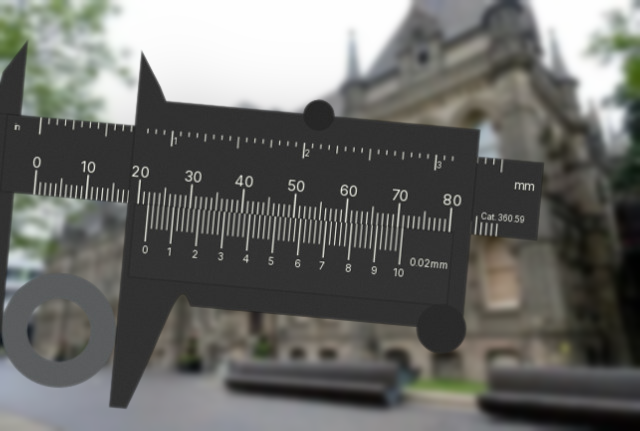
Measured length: 22.0 mm
